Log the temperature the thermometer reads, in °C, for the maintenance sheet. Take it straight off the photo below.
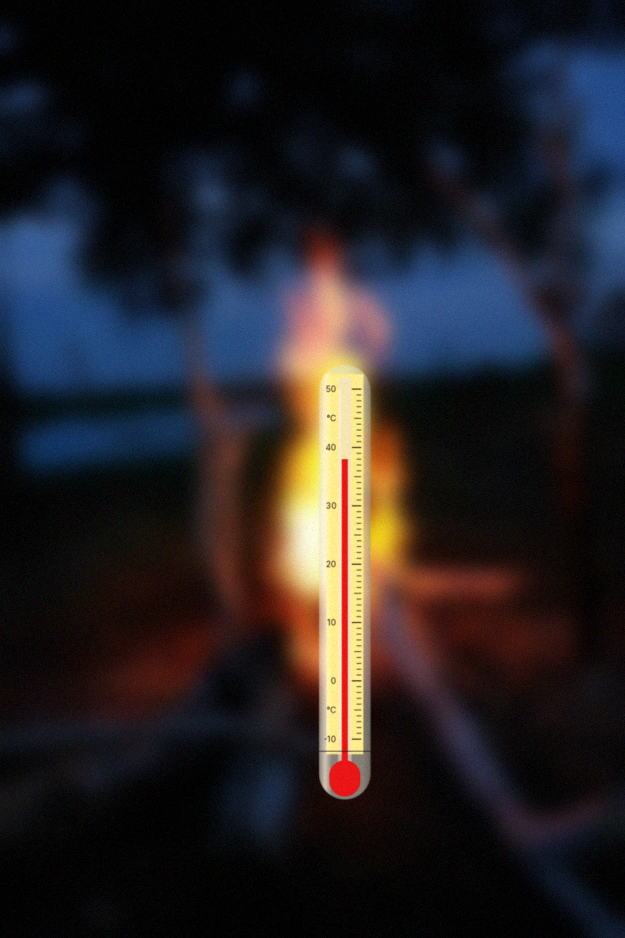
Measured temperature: 38 °C
